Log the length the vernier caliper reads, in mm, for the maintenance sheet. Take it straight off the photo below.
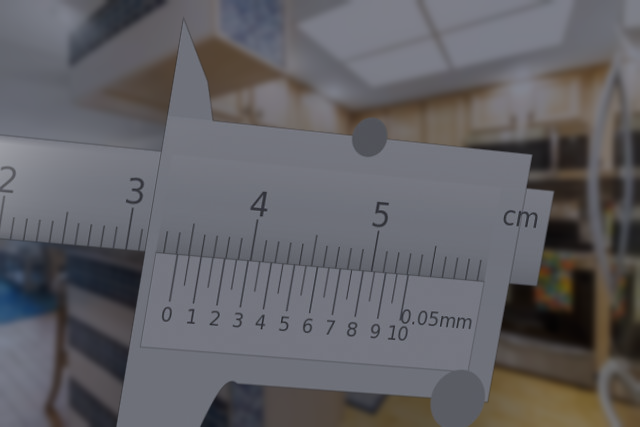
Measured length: 34.1 mm
